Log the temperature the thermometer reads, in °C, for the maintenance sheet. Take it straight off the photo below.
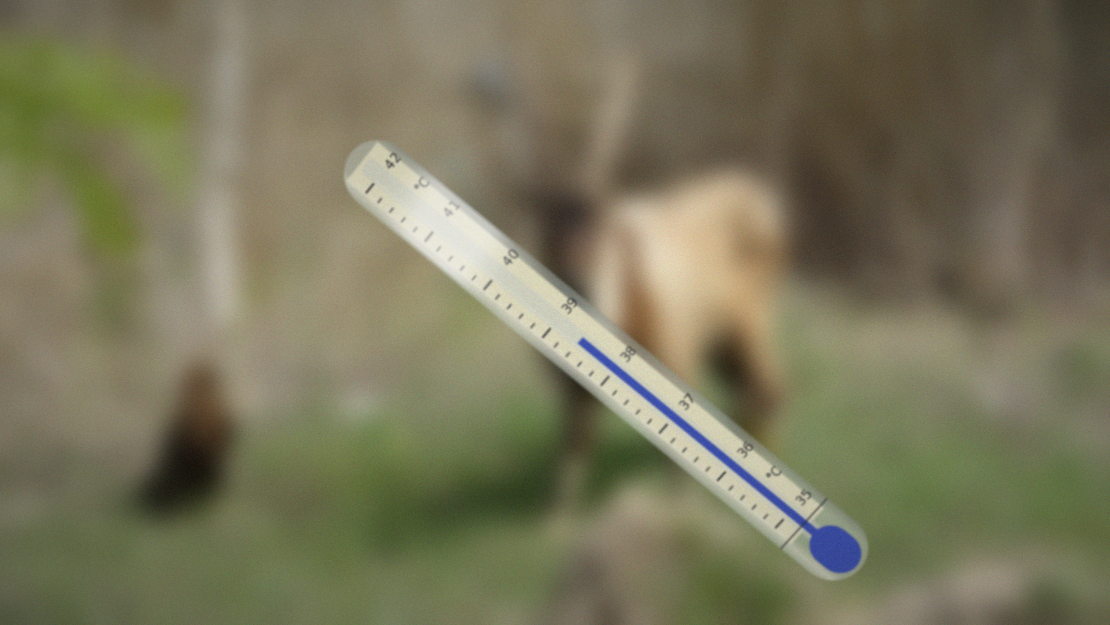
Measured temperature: 38.6 °C
